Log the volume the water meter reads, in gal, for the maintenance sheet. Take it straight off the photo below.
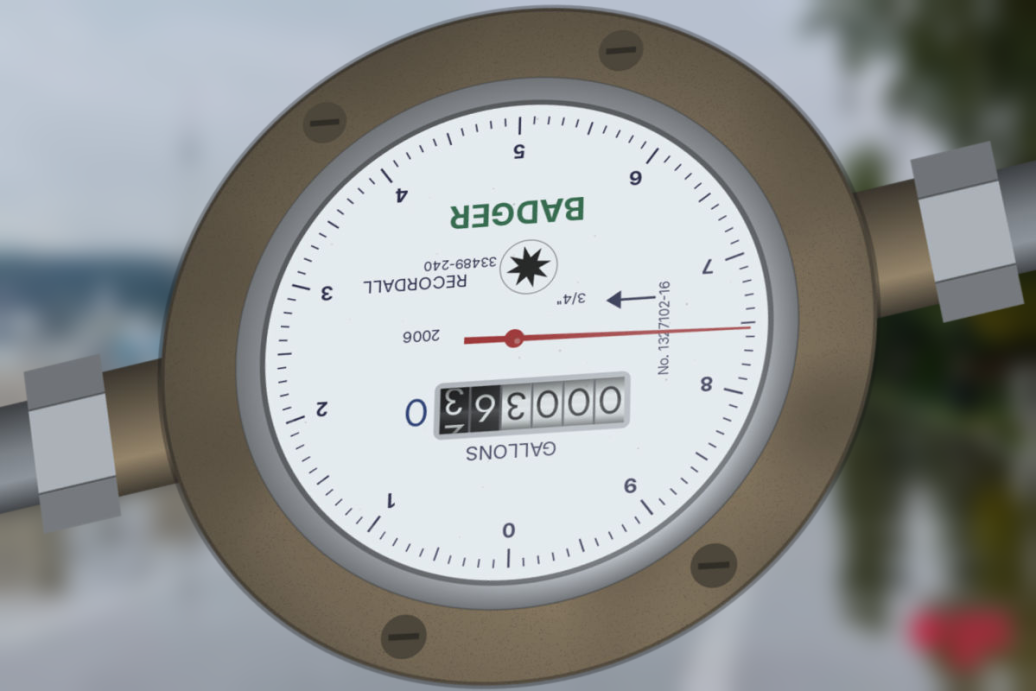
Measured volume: 3627.5 gal
